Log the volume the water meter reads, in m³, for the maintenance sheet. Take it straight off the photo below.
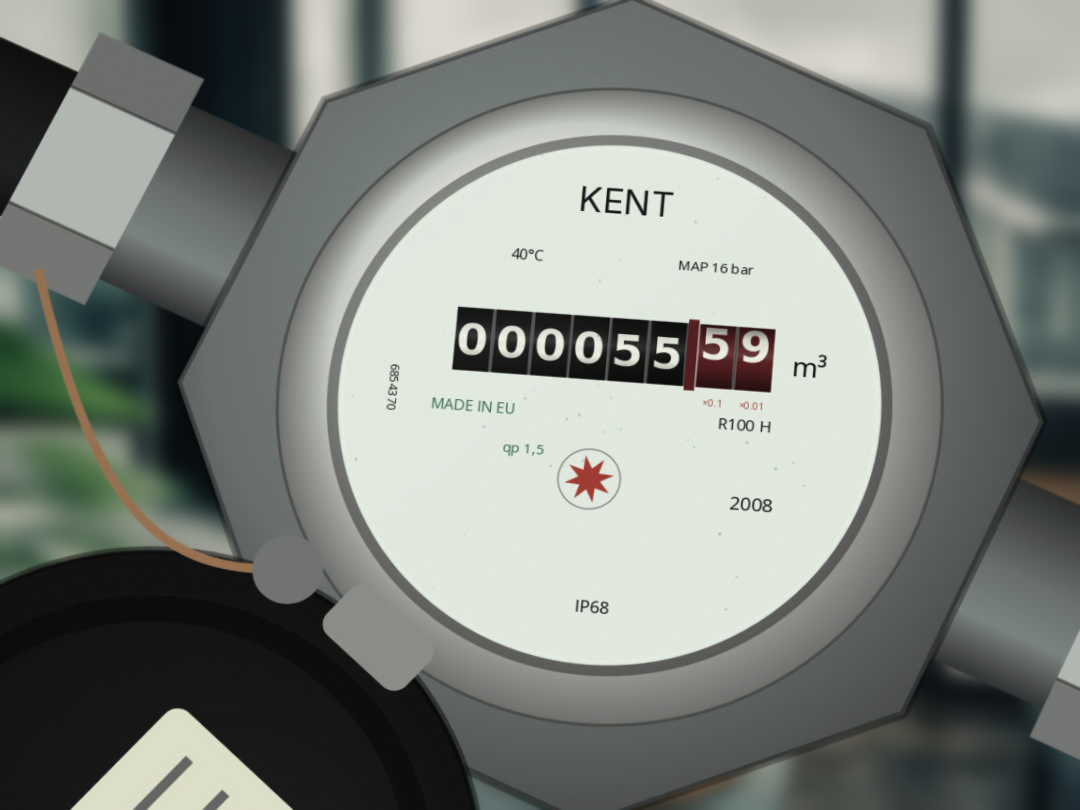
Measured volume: 55.59 m³
